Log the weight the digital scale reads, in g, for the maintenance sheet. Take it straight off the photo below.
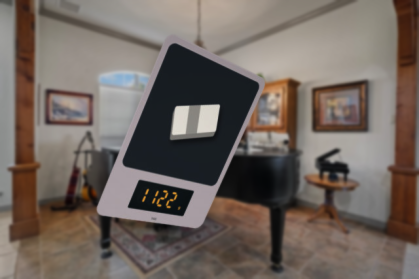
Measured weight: 1122 g
